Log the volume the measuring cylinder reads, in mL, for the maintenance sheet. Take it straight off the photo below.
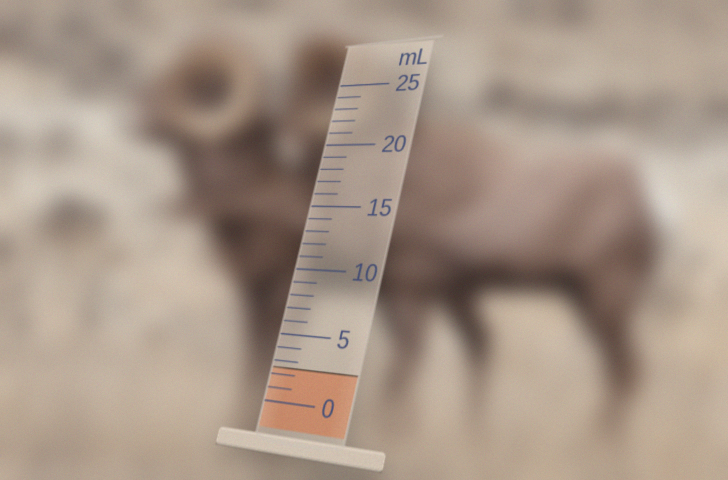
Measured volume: 2.5 mL
